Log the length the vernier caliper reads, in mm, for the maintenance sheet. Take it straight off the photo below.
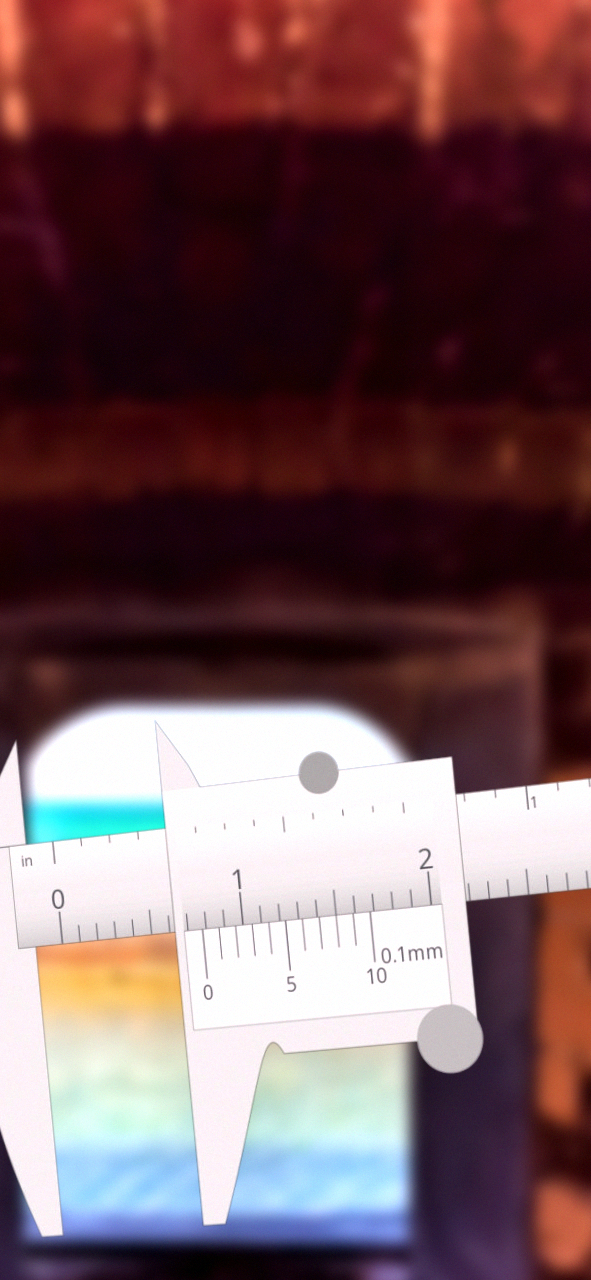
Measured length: 7.8 mm
